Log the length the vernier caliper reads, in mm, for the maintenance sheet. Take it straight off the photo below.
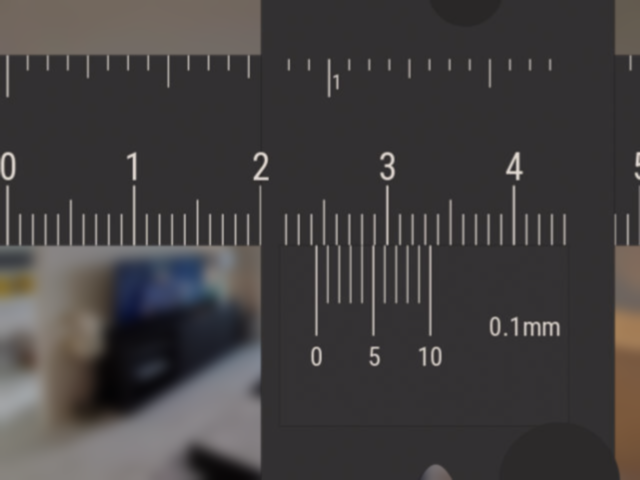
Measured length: 24.4 mm
